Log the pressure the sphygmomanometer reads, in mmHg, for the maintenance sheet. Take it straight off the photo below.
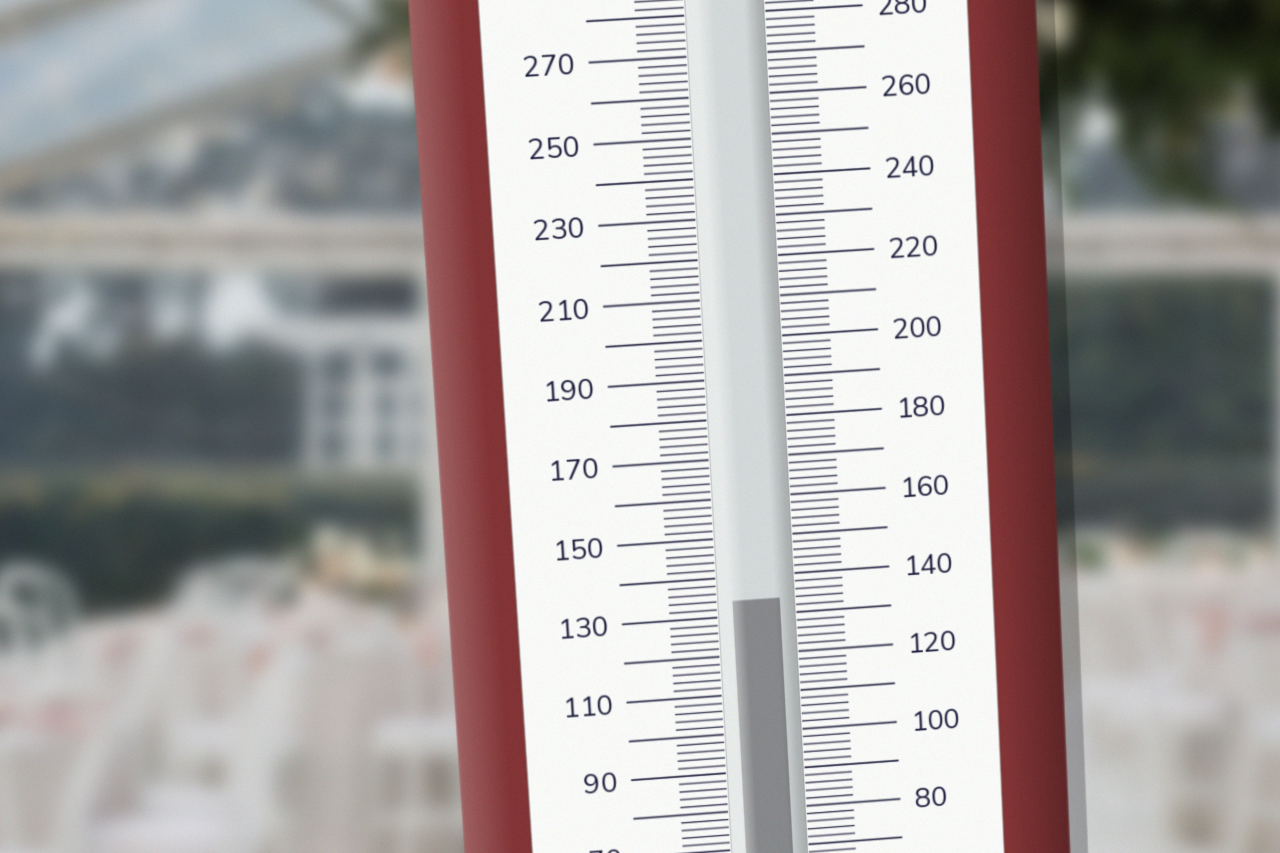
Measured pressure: 134 mmHg
